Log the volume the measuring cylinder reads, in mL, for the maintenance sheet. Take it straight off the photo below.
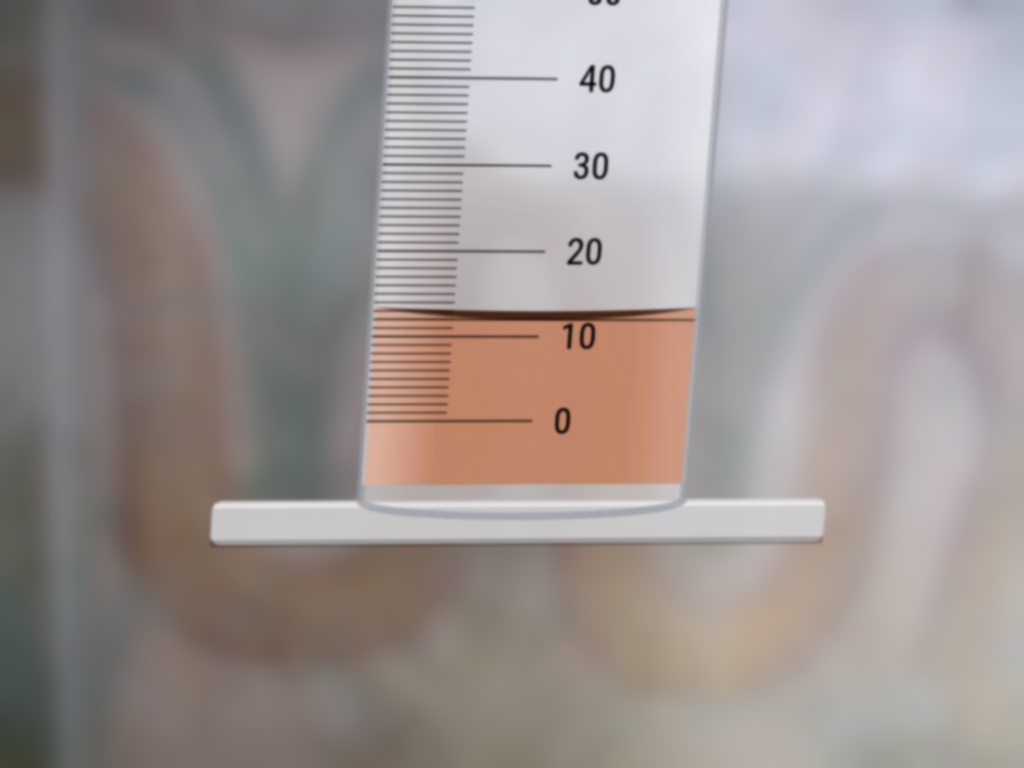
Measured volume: 12 mL
